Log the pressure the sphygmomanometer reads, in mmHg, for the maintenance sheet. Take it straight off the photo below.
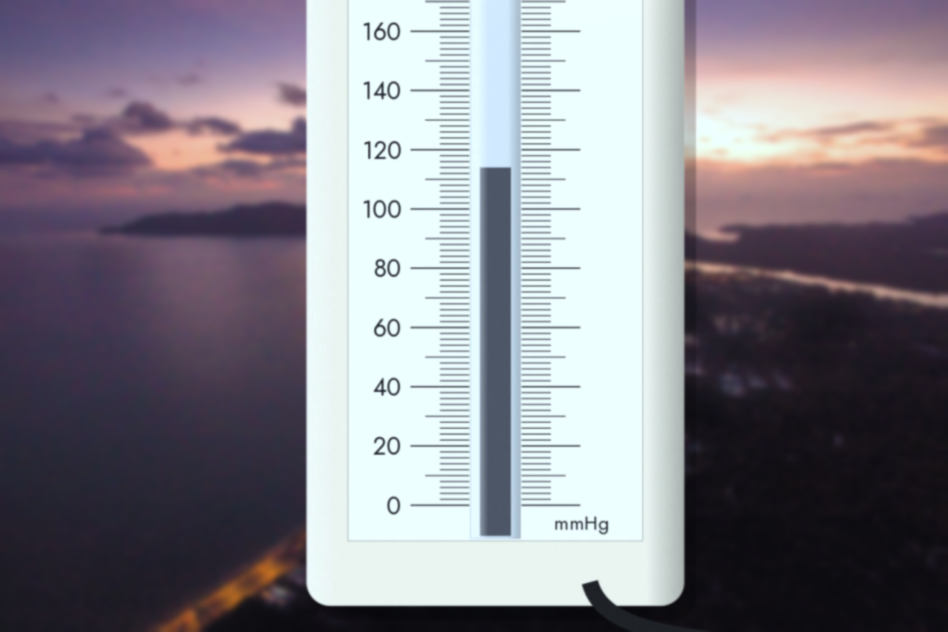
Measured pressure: 114 mmHg
